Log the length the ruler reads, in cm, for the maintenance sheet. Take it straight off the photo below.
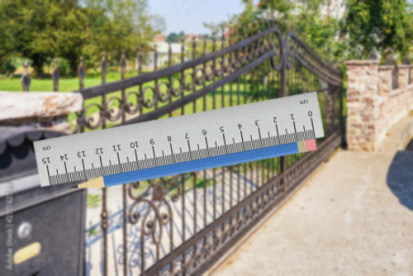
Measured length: 14 cm
